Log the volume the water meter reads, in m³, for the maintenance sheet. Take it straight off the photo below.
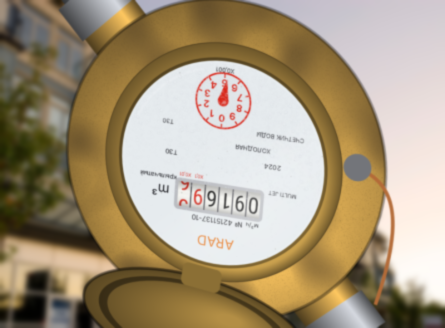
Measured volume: 916.955 m³
